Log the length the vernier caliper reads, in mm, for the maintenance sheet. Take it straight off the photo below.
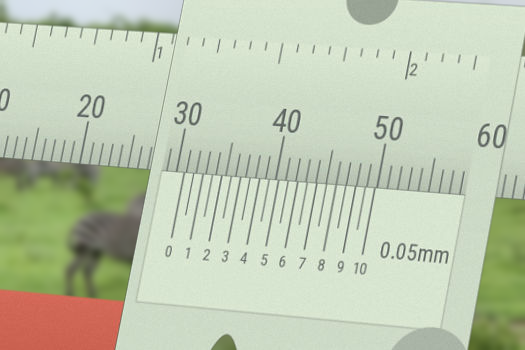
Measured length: 30.8 mm
